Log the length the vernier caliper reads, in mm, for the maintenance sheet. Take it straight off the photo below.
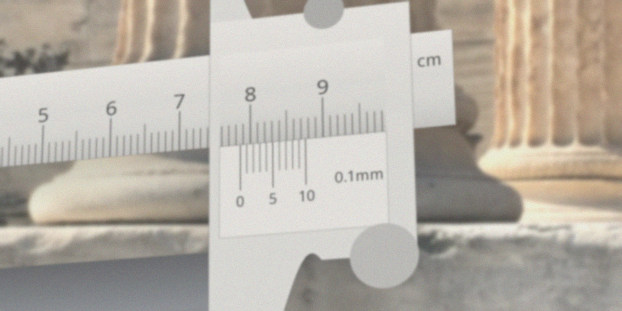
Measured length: 78.6 mm
